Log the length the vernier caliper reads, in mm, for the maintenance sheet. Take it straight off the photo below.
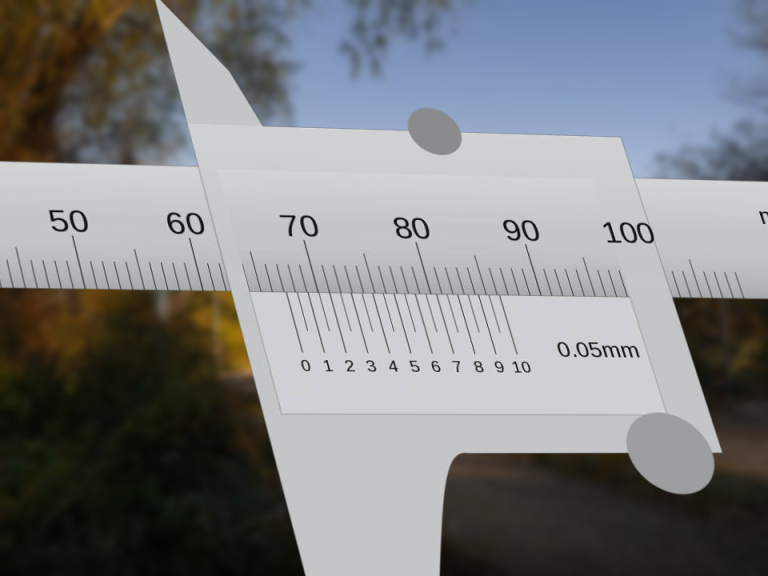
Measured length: 67.2 mm
